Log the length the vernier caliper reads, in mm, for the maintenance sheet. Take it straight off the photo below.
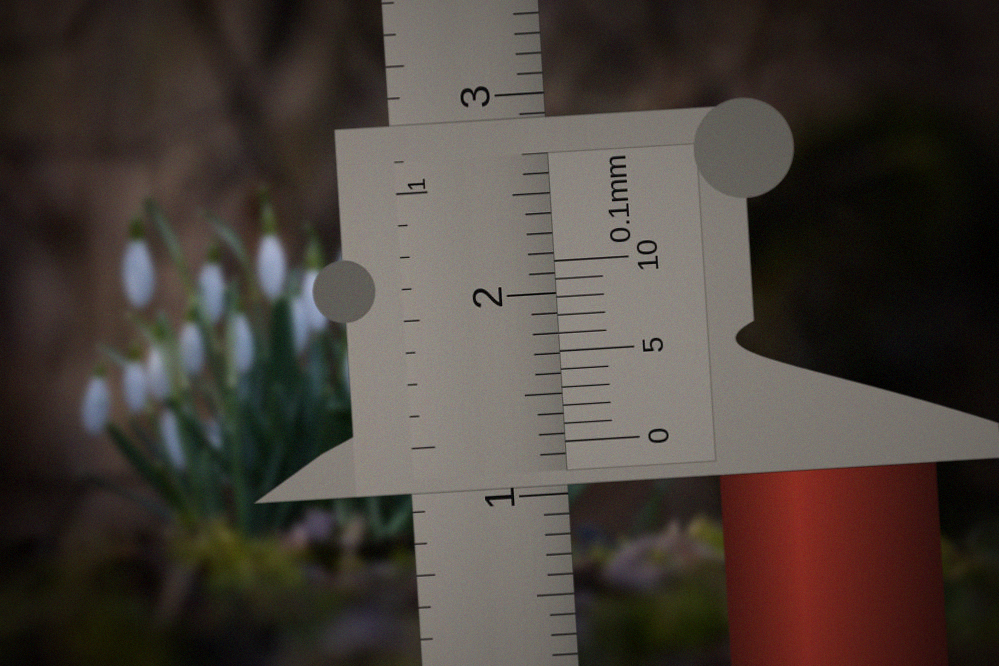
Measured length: 12.6 mm
